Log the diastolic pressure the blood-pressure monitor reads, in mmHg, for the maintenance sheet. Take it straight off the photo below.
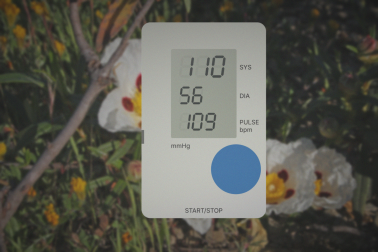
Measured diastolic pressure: 56 mmHg
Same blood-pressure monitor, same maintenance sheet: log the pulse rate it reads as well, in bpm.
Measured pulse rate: 109 bpm
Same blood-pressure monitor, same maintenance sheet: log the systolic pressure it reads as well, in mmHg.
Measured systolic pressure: 110 mmHg
